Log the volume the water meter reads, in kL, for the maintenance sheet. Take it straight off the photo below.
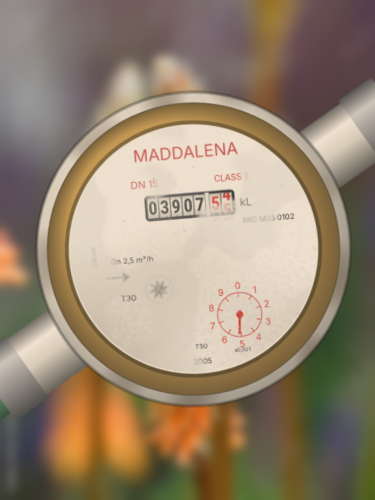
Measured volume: 3907.545 kL
